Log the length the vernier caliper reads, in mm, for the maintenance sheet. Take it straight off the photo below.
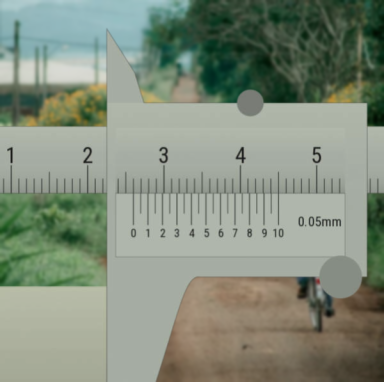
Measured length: 26.0 mm
